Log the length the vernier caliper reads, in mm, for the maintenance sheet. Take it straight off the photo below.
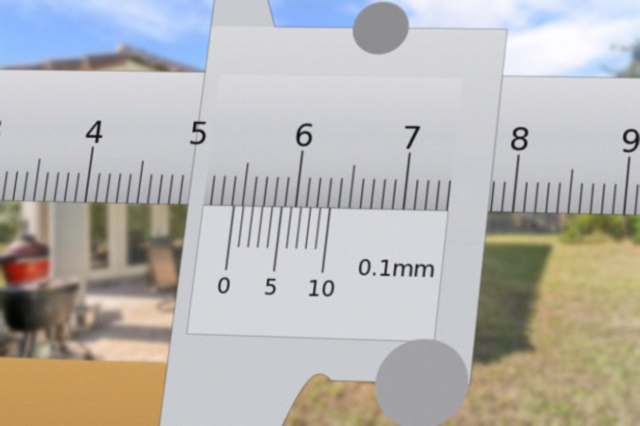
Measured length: 54.2 mm
